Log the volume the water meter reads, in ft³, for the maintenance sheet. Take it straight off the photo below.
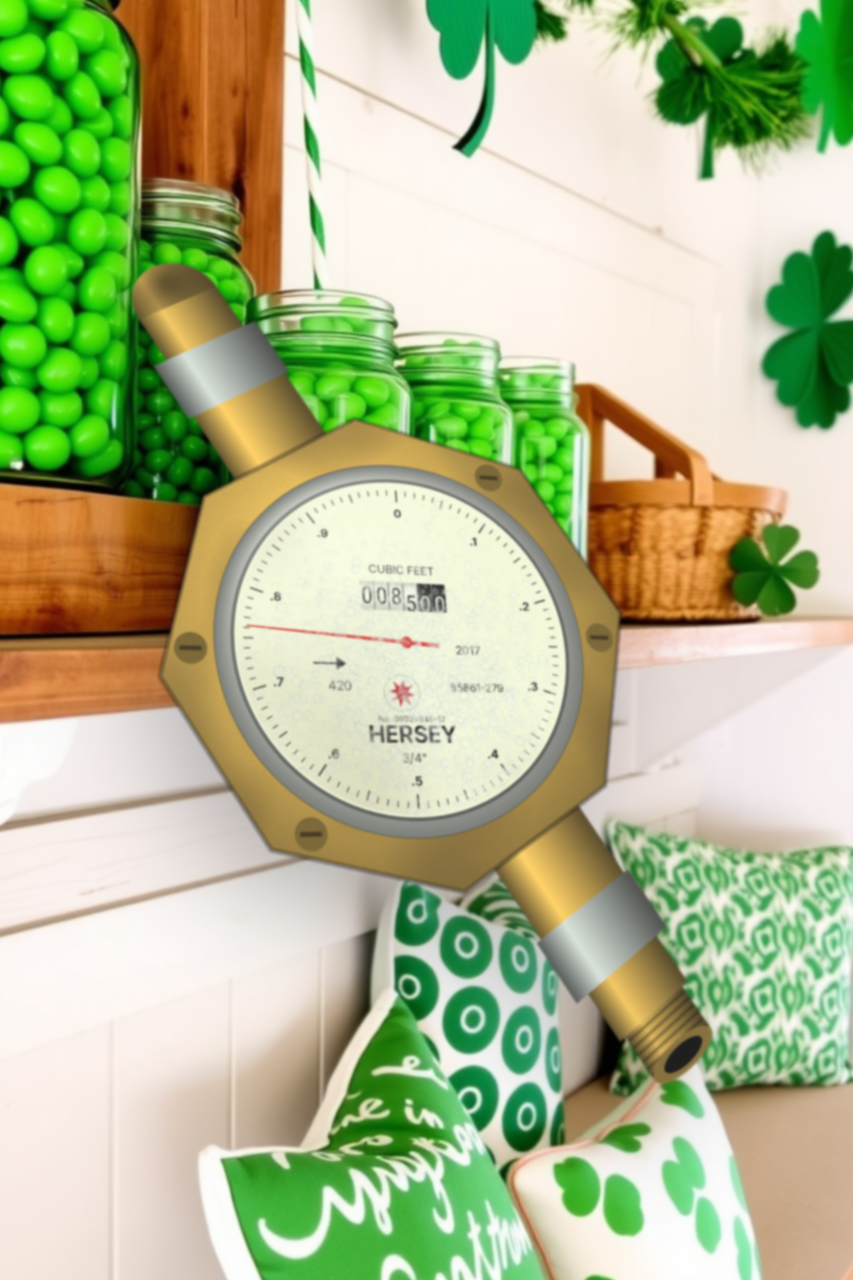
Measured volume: 8499.76 ft³
